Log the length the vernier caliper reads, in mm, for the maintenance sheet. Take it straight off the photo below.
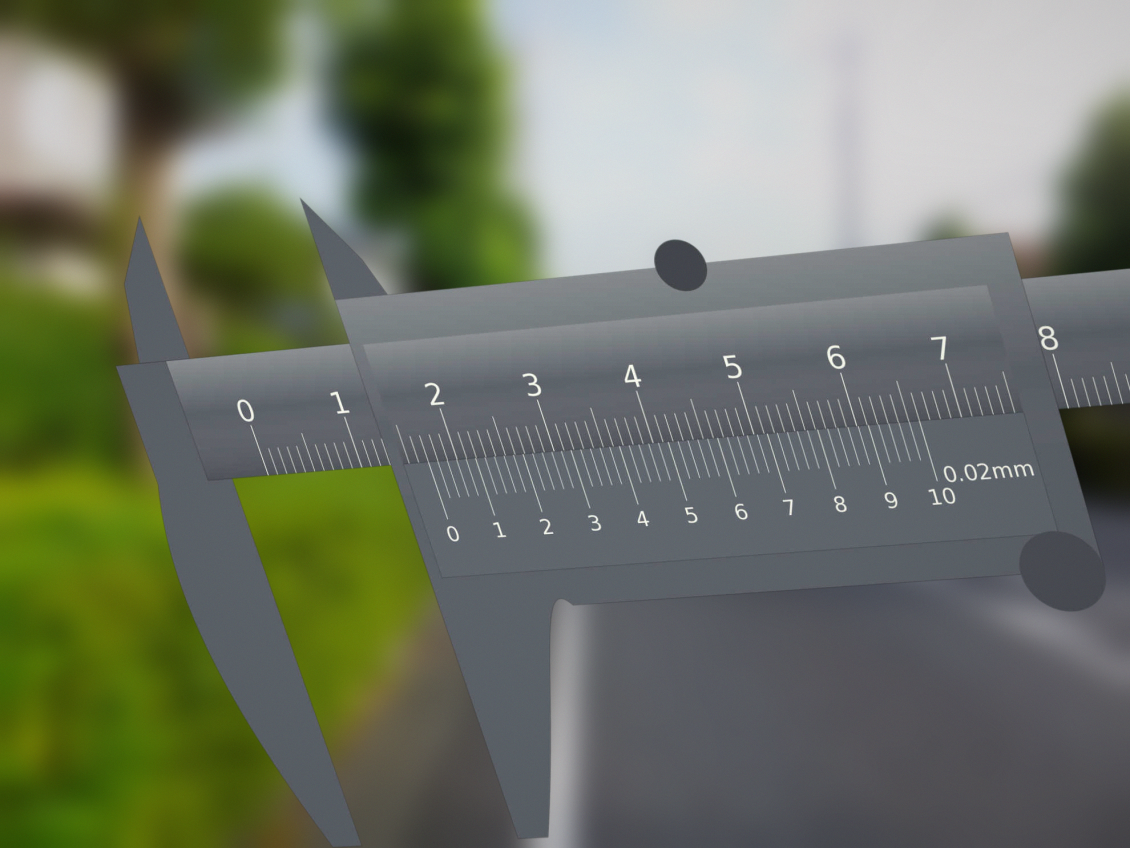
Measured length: 17.0 mm
